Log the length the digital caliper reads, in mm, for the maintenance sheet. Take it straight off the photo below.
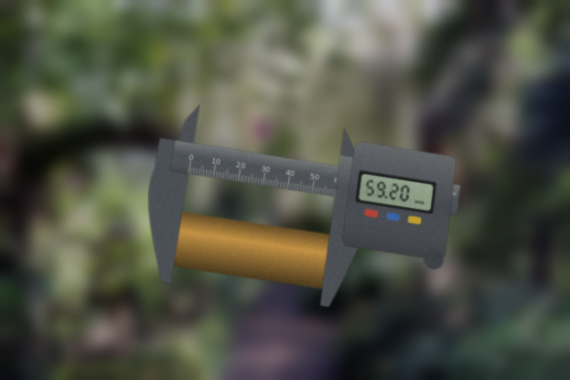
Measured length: 59.20 mm
